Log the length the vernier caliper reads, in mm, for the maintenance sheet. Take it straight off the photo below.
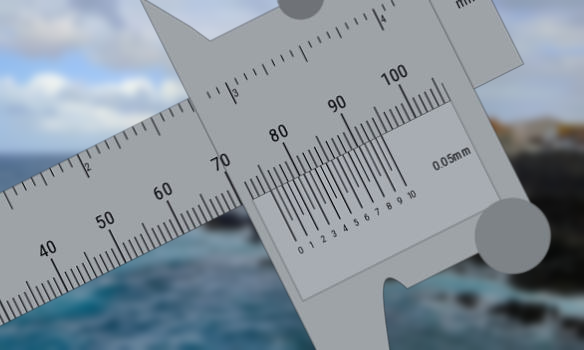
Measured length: 75.0 mm
